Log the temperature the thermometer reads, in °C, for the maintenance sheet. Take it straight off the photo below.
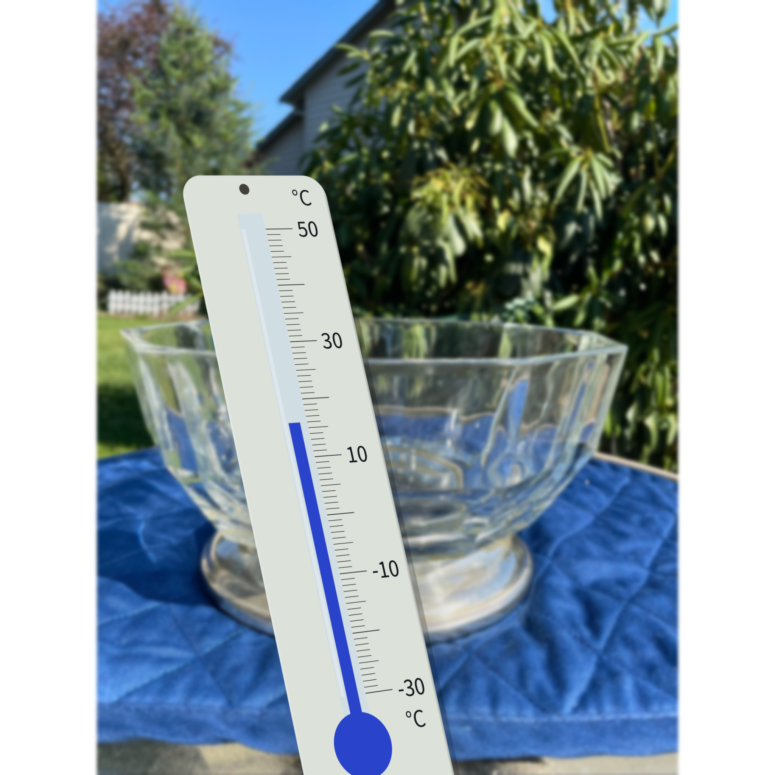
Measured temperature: 16 °C
